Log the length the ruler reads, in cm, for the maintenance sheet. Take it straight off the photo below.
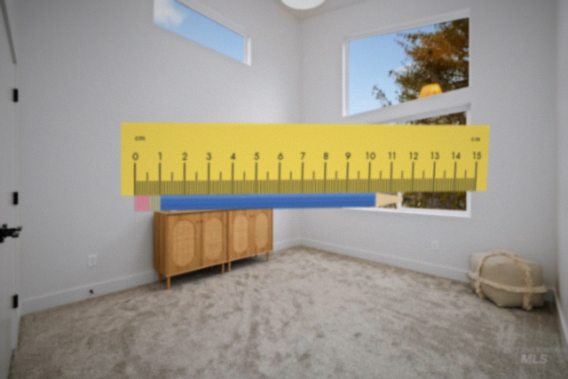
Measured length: 12 cm
